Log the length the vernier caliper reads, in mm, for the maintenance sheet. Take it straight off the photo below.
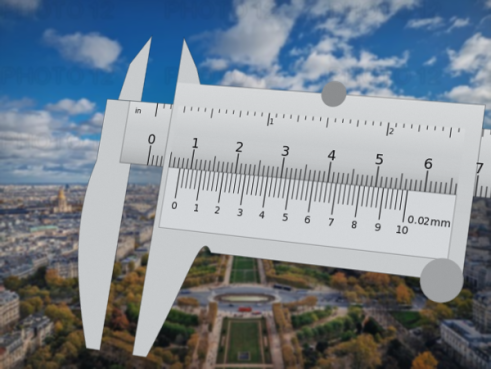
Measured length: 7.5 mm
